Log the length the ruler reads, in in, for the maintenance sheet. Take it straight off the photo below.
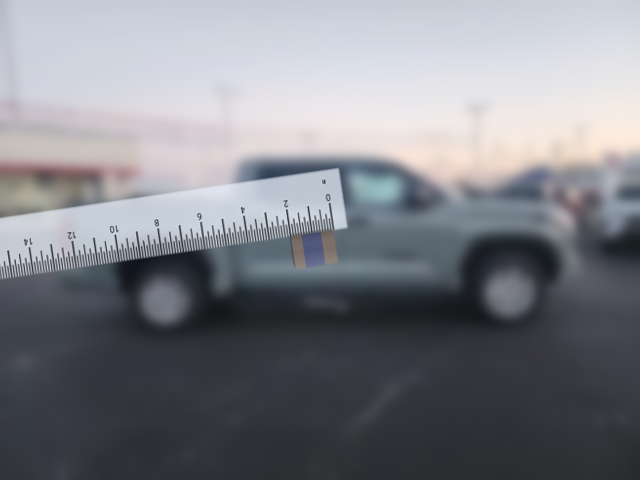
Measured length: 2 in
